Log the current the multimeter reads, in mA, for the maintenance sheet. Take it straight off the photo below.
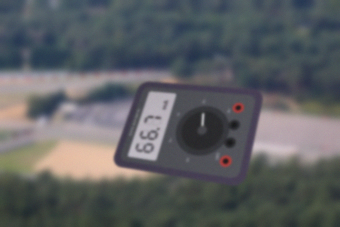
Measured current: 66.7 mA
